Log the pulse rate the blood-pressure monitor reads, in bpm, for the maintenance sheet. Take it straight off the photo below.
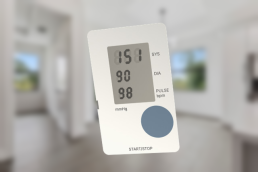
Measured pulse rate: 98 bpm
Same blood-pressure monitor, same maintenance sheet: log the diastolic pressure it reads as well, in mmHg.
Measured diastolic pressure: 90 mmHg
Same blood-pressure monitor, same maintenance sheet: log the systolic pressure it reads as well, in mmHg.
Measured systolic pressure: 151 mmHg
